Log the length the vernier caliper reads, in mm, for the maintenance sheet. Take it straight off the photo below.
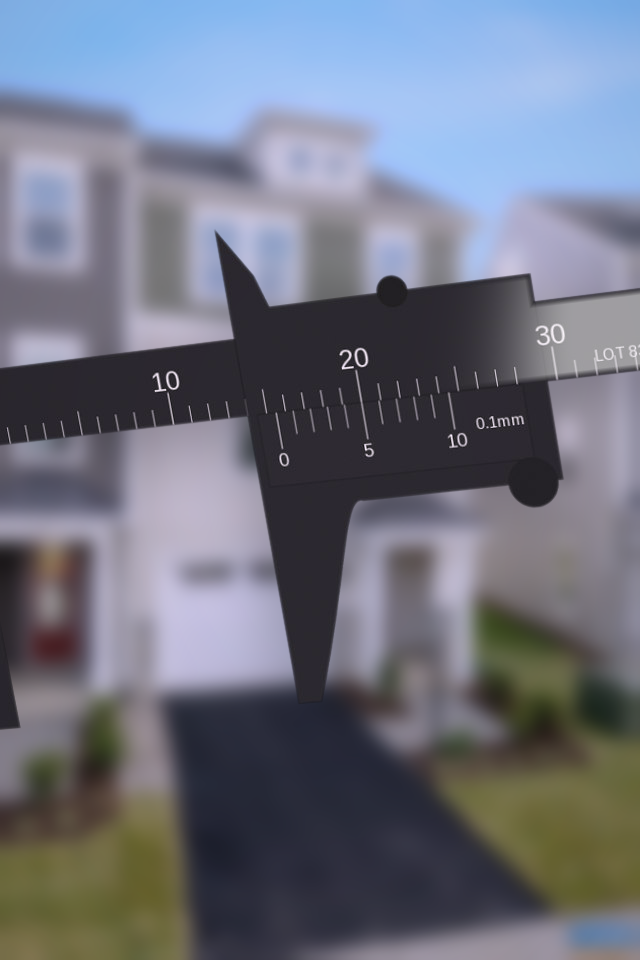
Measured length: 15.5 mm
